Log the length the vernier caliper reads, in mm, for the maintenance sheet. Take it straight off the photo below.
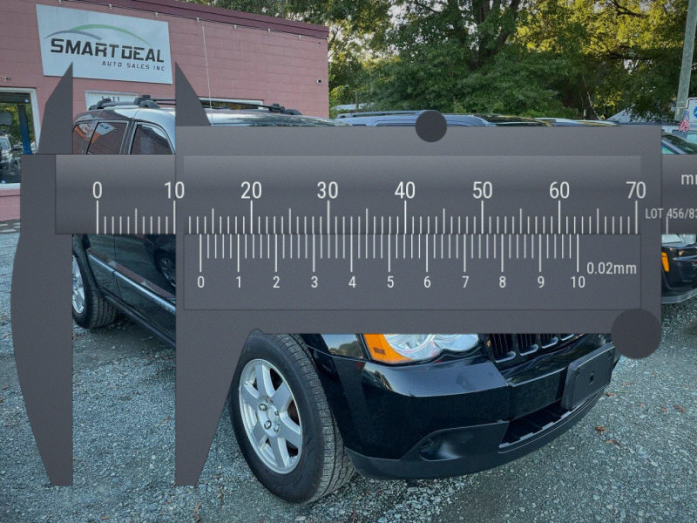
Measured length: 13.4 mm
